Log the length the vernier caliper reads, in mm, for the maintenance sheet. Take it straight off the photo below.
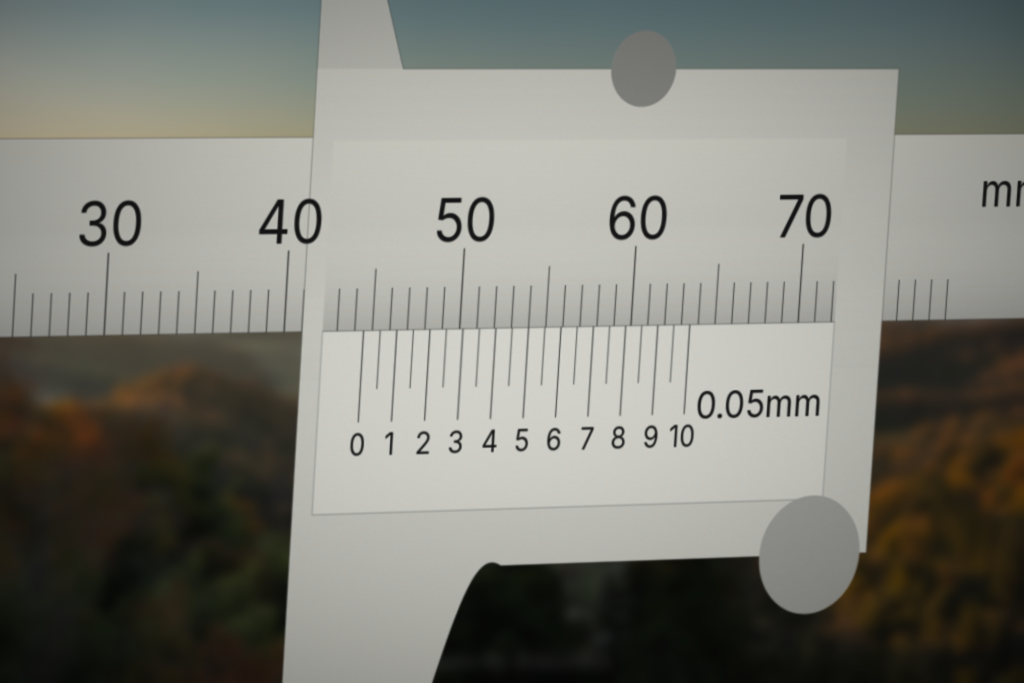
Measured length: 44.5 mm
